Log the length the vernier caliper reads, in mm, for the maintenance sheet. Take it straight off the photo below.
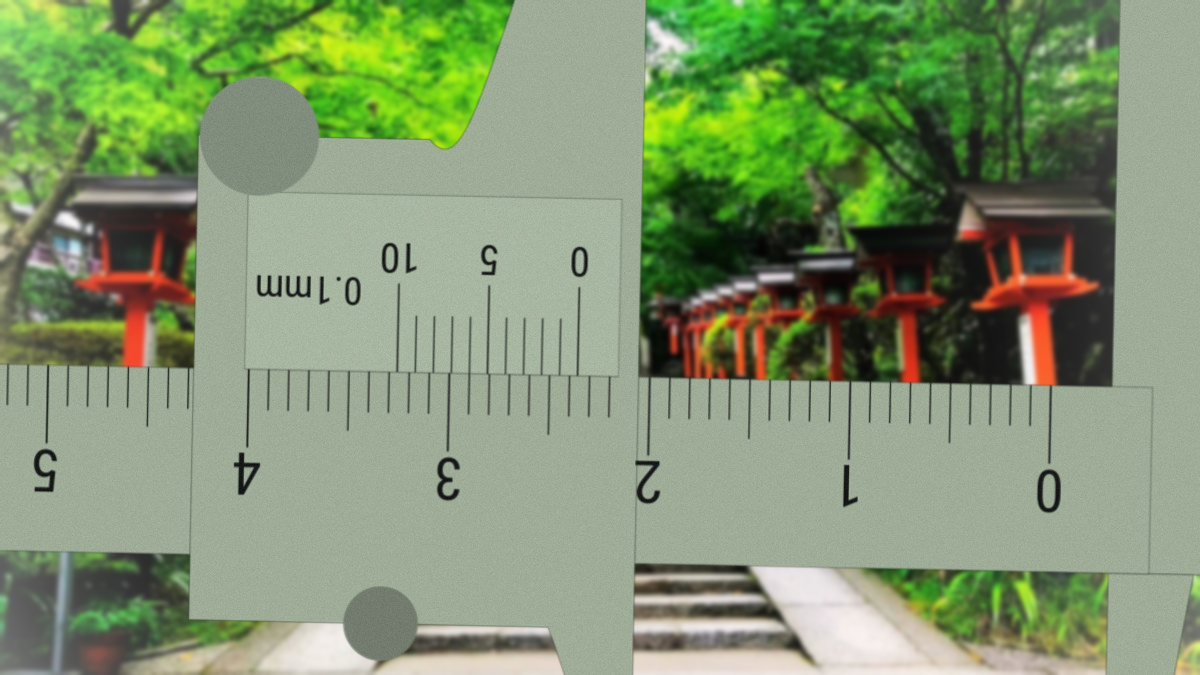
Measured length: 23.6 mm
